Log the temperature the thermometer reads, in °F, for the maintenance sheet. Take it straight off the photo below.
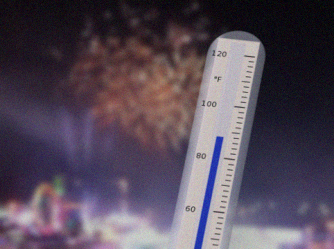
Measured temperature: 88 °F
